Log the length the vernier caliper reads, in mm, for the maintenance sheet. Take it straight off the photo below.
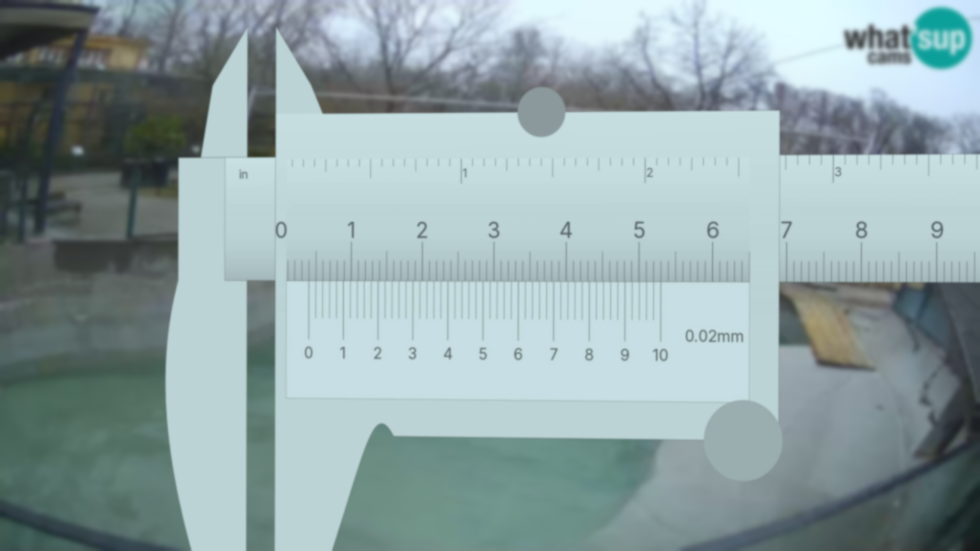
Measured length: 4.0 mm
